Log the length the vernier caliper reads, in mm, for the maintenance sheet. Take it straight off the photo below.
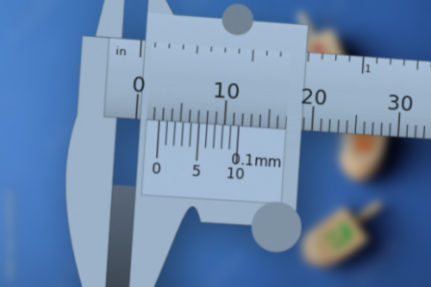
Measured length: 2.6 mm
